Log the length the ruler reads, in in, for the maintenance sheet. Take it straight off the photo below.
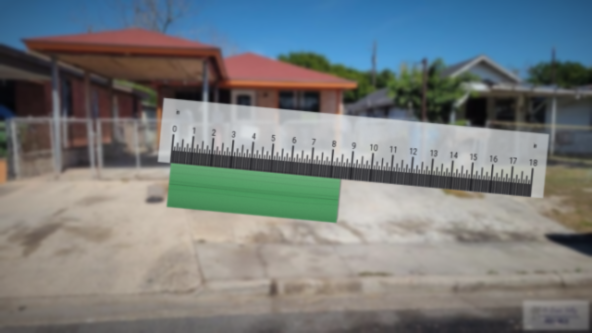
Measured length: 8.5 in
